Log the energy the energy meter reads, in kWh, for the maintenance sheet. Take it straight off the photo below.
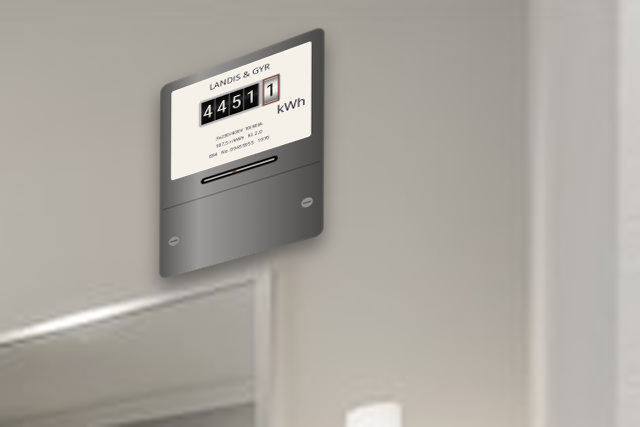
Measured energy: 4451.1 kWh
